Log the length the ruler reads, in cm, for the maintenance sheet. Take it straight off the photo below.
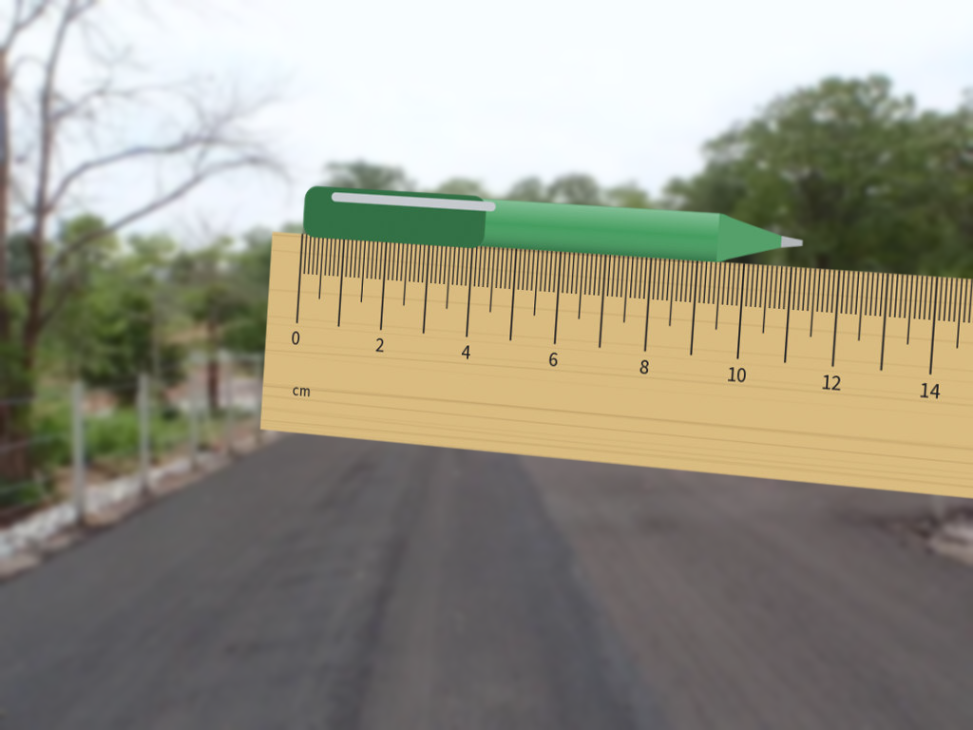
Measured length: 11.2 cm
